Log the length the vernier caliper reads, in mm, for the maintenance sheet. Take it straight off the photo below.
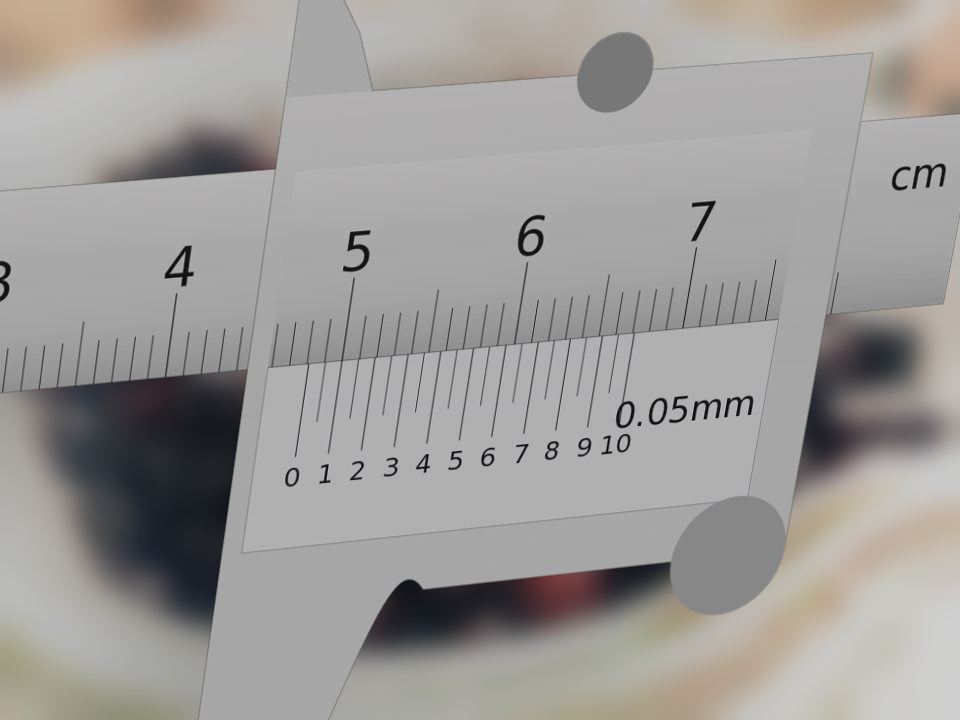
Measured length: 48.1 mm
